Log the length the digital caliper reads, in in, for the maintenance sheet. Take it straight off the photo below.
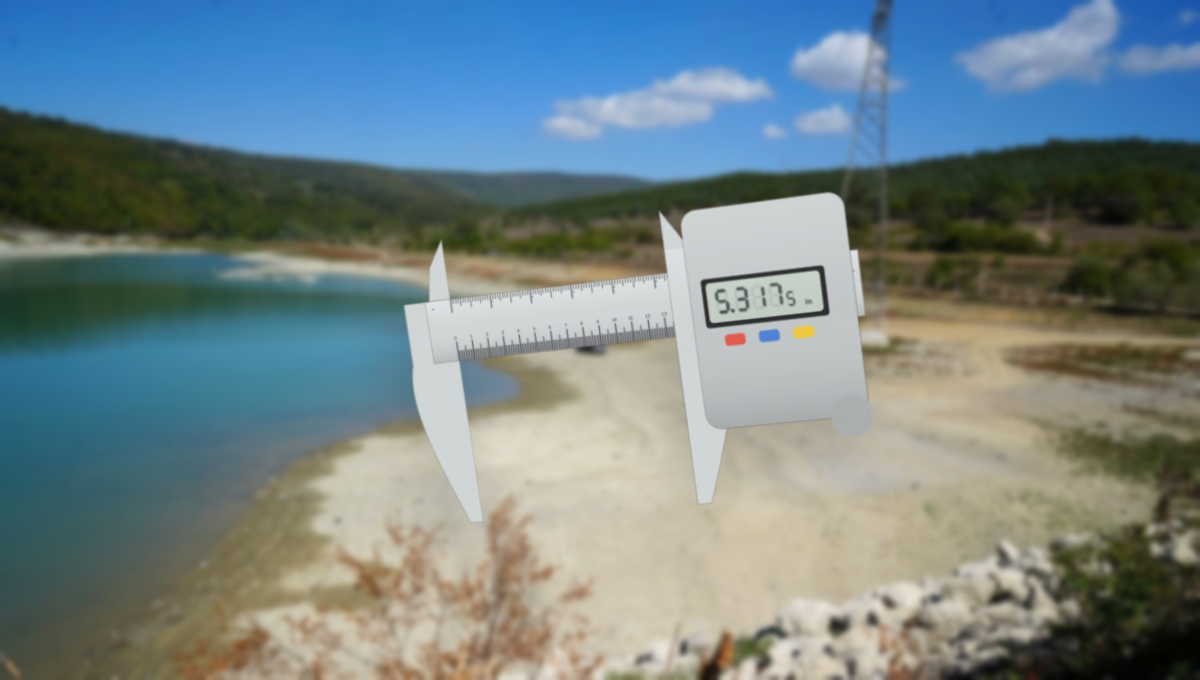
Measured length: 5.3175 in
